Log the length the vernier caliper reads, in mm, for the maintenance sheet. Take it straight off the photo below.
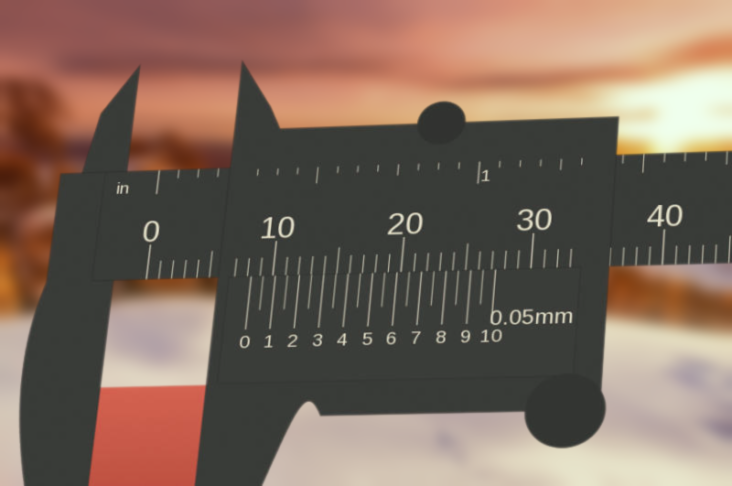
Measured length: 8.3 mm
